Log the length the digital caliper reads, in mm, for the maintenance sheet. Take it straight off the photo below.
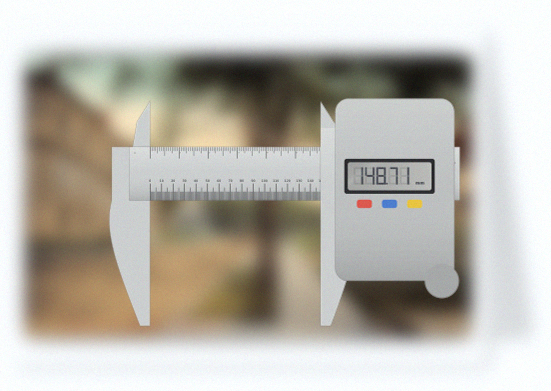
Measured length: 148.71 mm
